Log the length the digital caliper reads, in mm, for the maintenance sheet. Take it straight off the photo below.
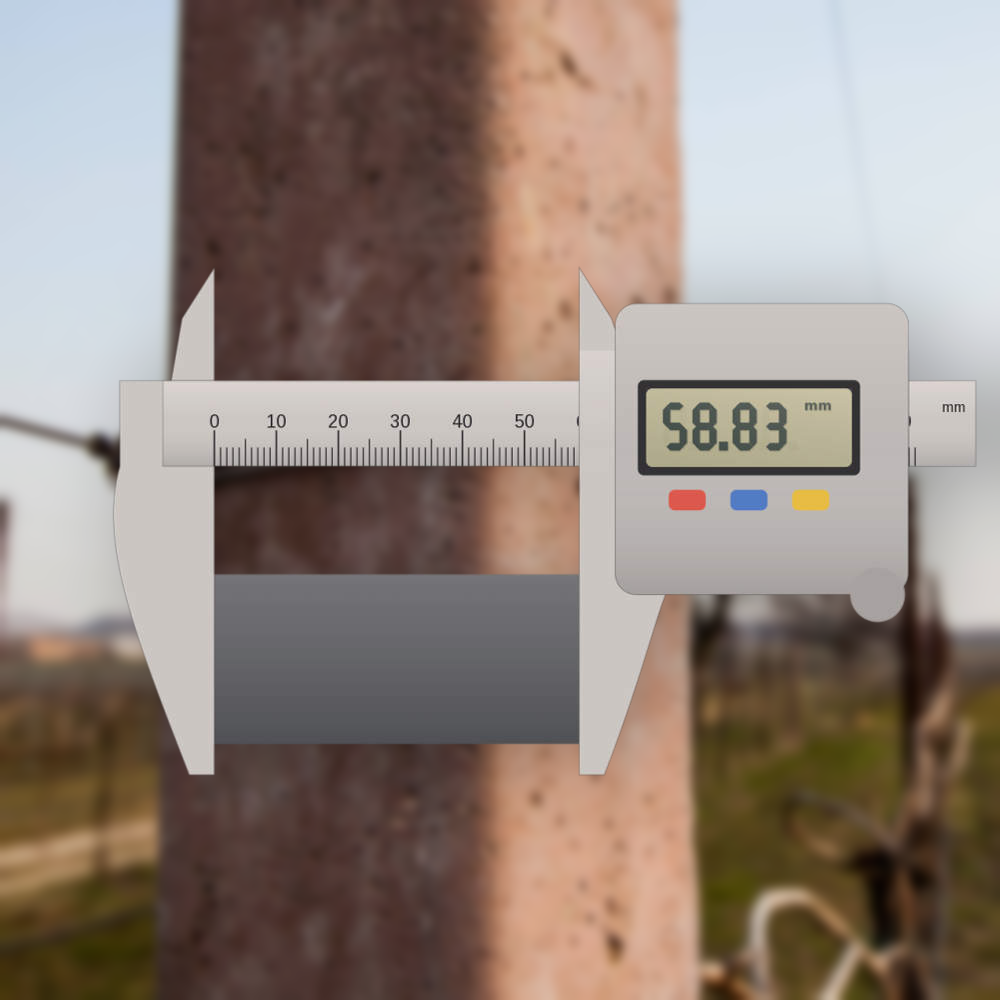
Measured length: 58.83 mm
